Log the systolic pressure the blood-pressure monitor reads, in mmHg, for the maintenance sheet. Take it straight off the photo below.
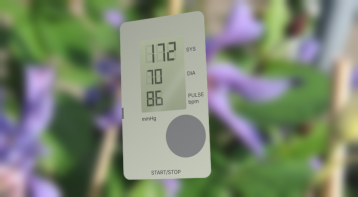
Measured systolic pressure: 172 mmHg
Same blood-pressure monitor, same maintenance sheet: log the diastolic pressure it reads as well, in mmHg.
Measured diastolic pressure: 70 mmHg
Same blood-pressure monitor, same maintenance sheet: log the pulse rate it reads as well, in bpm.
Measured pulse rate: 86 bpm
